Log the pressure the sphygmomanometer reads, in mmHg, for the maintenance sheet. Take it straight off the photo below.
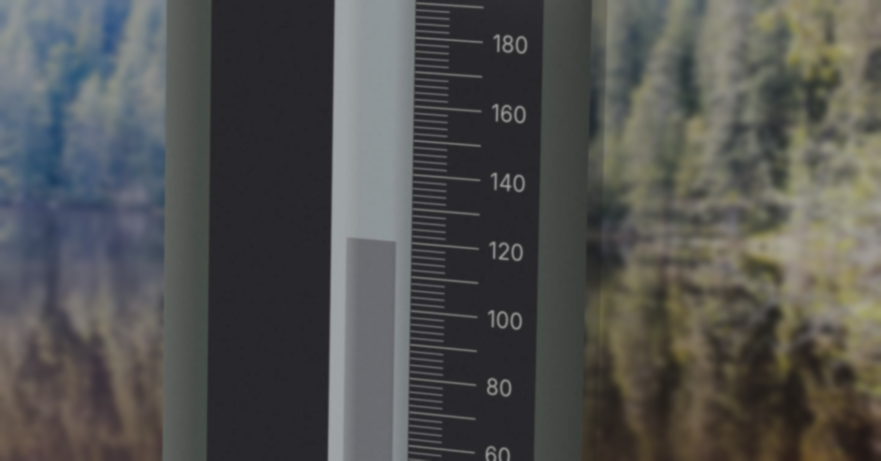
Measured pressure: 120 mmHg
